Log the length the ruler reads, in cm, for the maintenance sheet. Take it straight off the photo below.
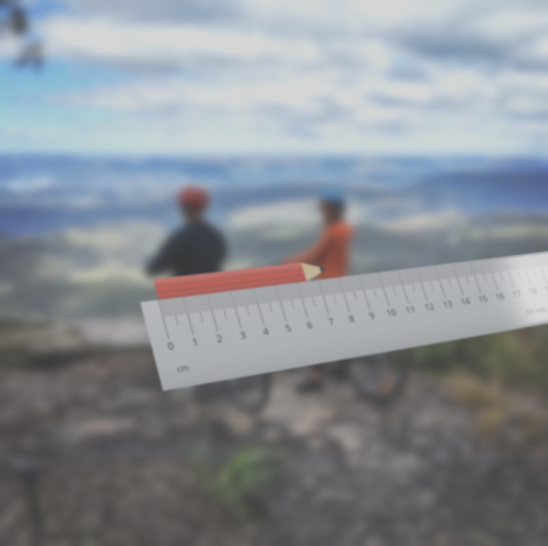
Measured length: 7.5 cm
